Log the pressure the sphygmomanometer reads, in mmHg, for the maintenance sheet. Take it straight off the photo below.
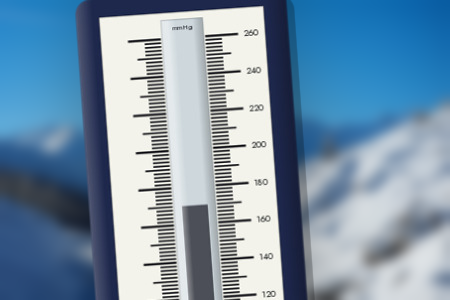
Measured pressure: 170 mmHg
